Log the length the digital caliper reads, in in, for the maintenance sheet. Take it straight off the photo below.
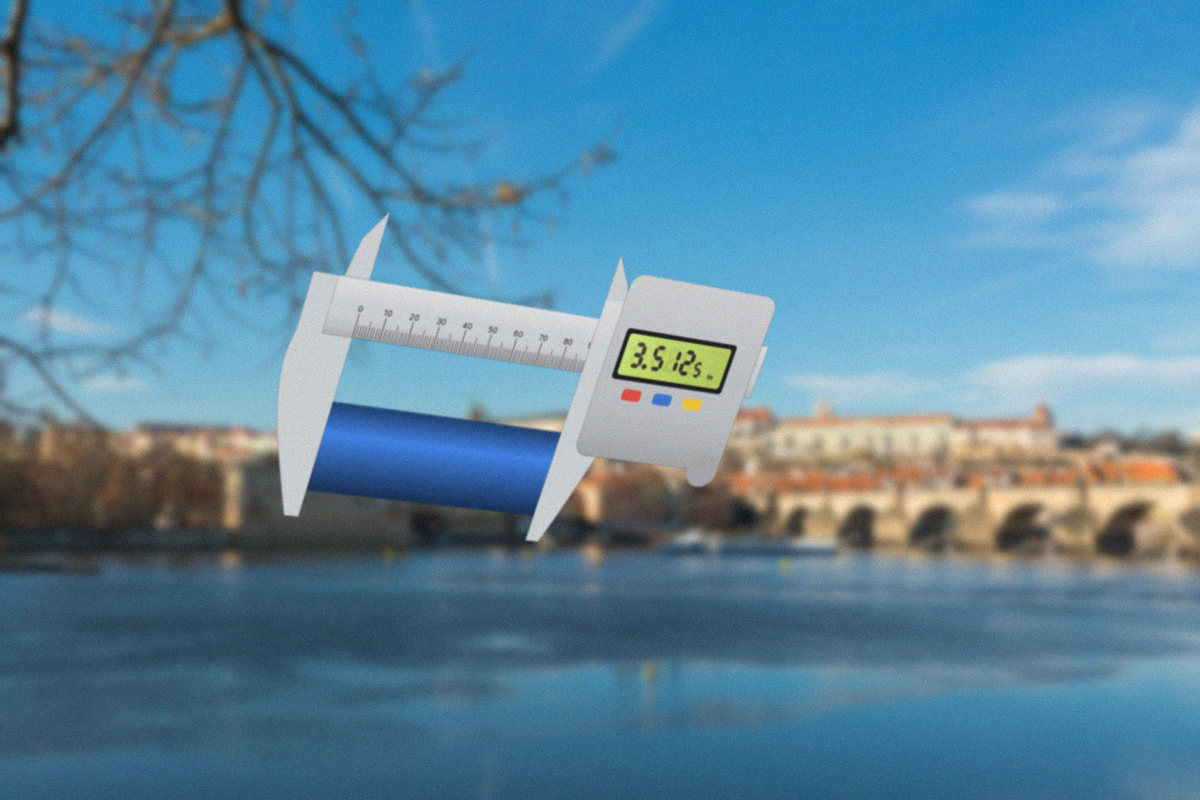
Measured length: 3.5125 in
